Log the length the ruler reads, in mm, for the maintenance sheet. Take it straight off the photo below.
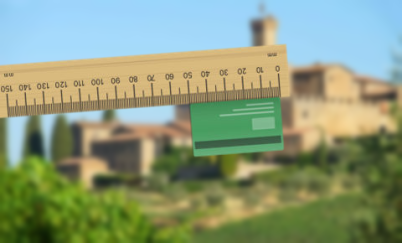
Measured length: 50 mm
